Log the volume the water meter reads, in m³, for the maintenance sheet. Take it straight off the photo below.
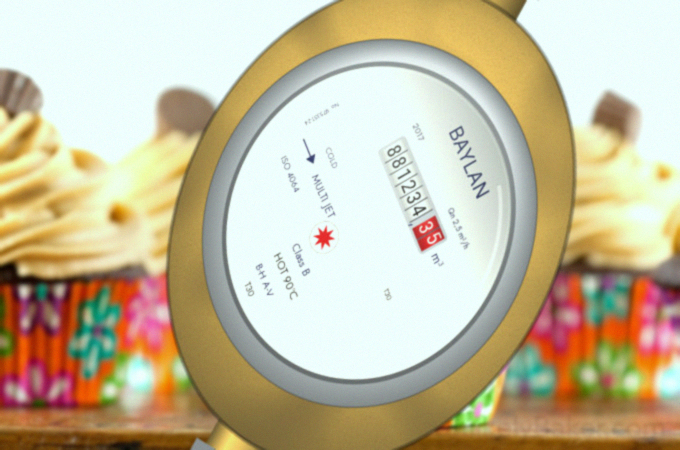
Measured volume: 881234.35 m³
